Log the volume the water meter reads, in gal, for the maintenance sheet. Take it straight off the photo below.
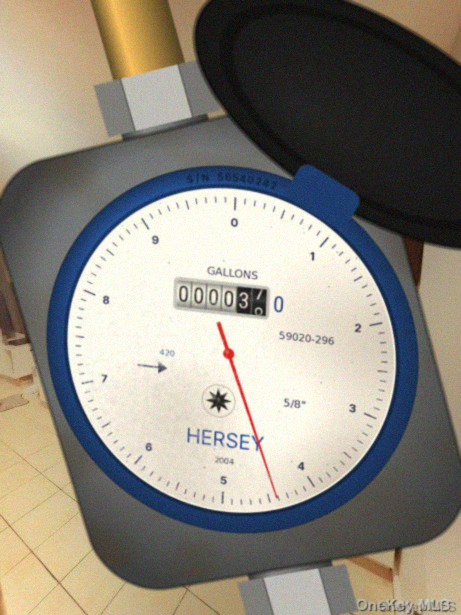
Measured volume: 374.4 gal
